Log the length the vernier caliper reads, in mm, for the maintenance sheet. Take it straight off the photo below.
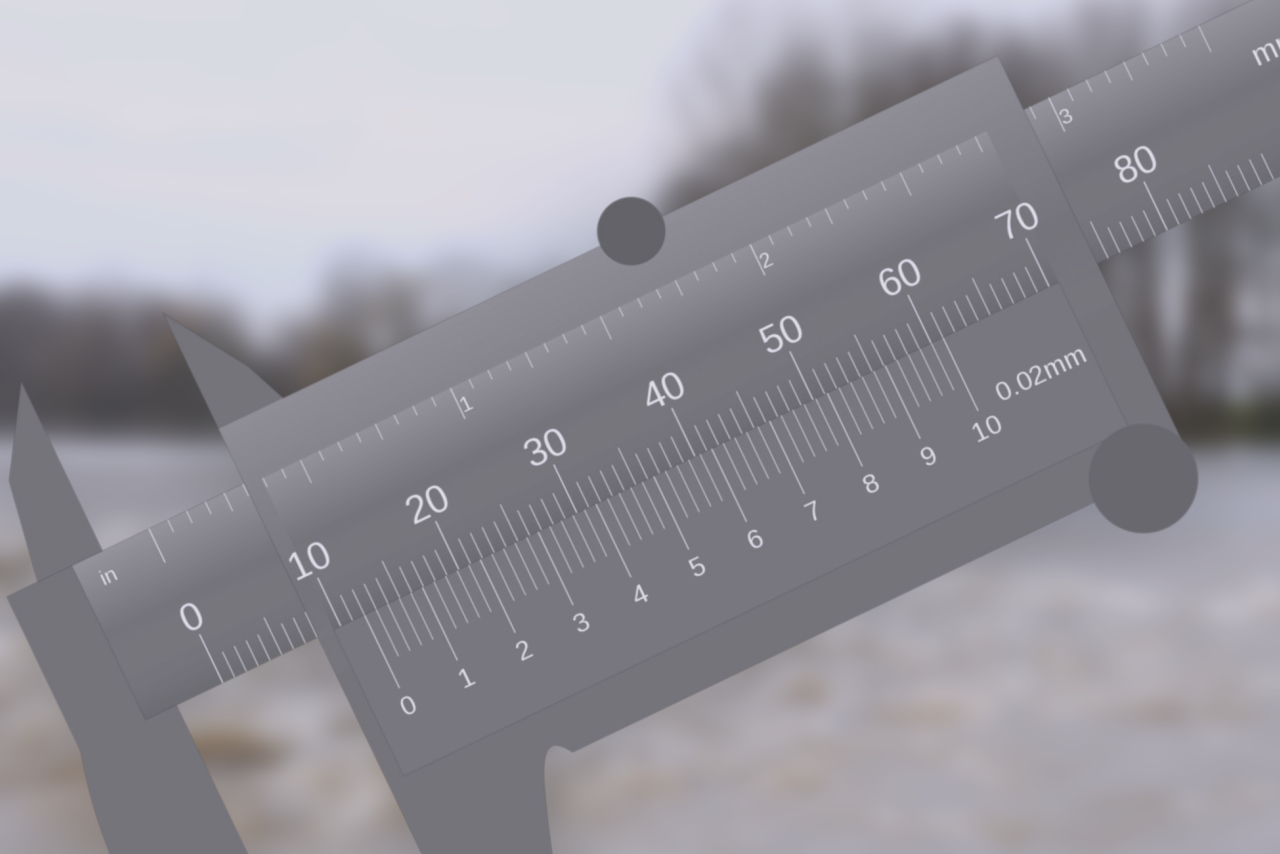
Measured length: 12.0 mm
